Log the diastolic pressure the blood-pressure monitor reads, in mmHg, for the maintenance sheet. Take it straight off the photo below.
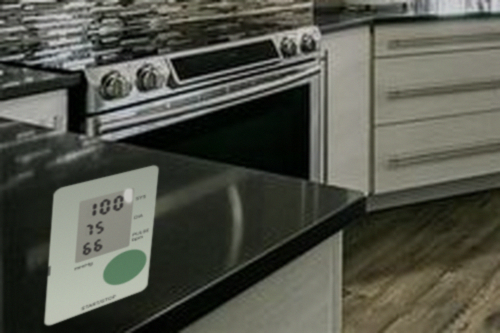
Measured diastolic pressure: 75 mmHg
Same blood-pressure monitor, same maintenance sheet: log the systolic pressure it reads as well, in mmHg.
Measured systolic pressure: 100 mmHg
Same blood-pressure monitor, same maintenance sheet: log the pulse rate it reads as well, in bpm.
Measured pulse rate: 66 bpm
